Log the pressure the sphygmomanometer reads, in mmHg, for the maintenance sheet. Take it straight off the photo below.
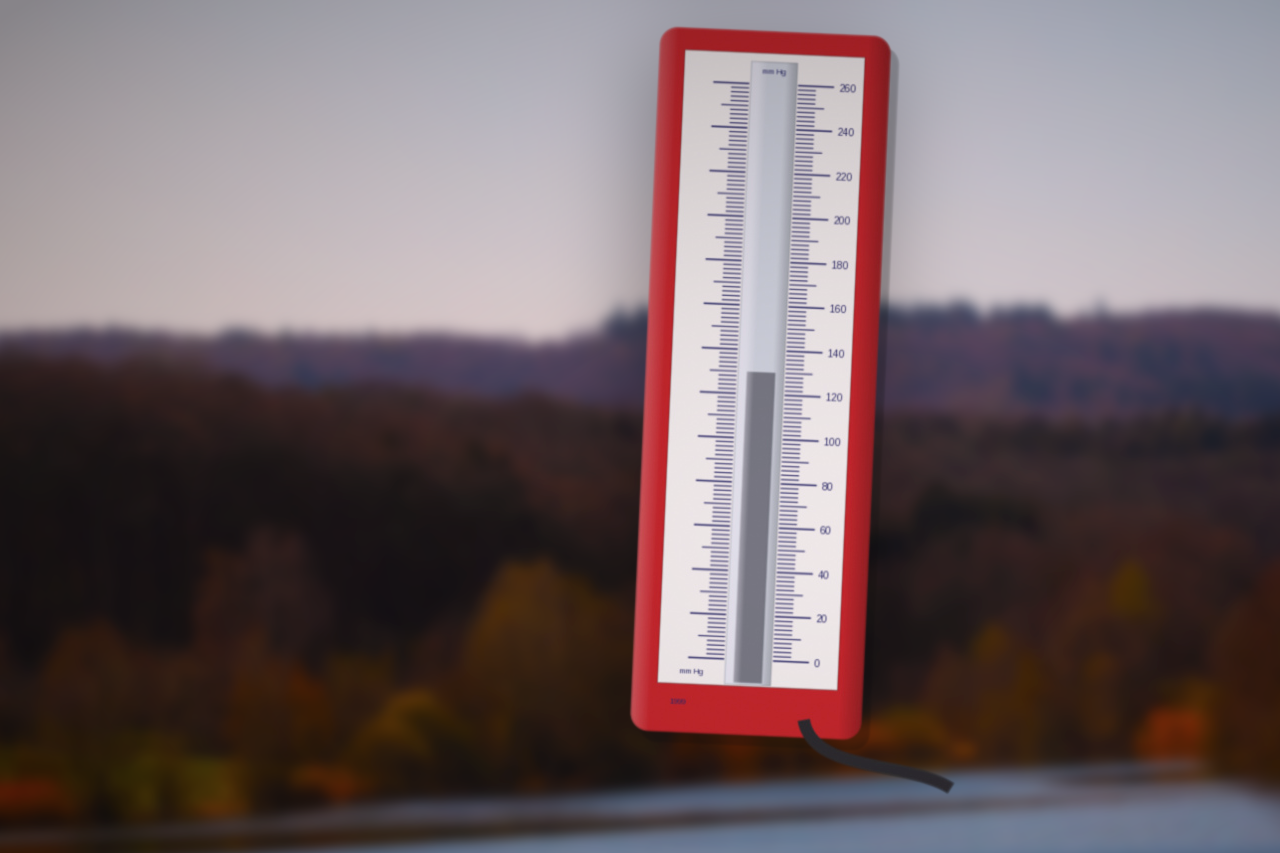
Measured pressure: 130 mmHg
